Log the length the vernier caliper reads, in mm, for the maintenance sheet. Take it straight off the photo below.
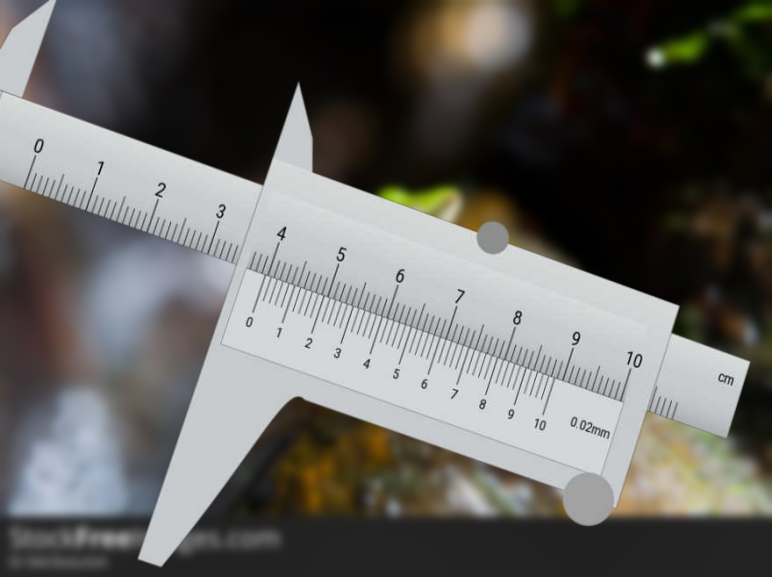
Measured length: 39.6 mm
